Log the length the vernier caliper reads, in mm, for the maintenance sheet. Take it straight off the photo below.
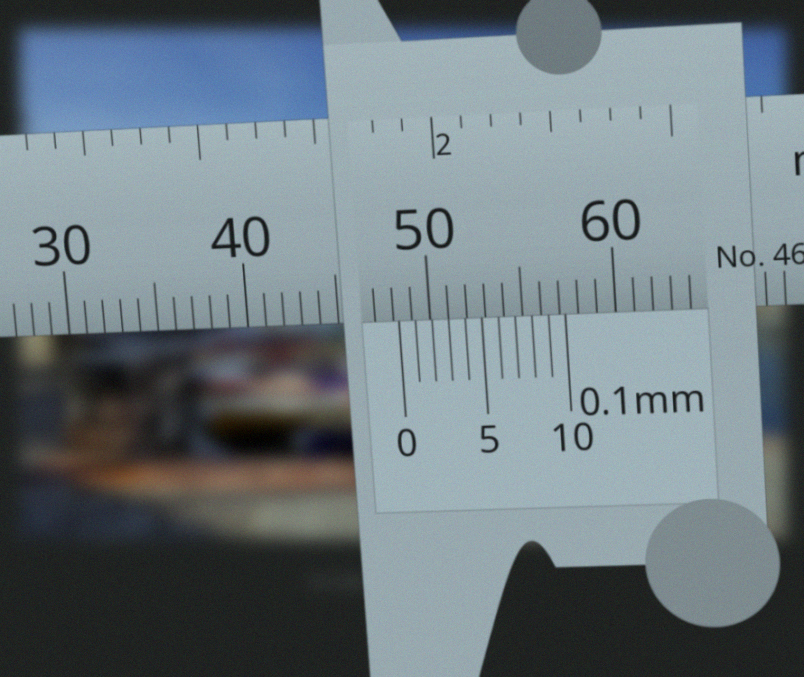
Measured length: 48.3 mm
